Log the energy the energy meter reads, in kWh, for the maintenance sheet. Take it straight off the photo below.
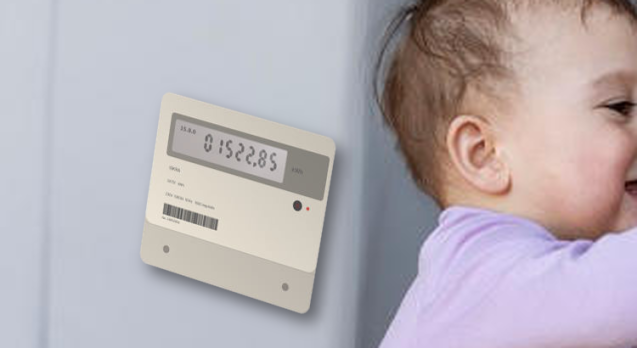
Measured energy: 1522.85 kWh
